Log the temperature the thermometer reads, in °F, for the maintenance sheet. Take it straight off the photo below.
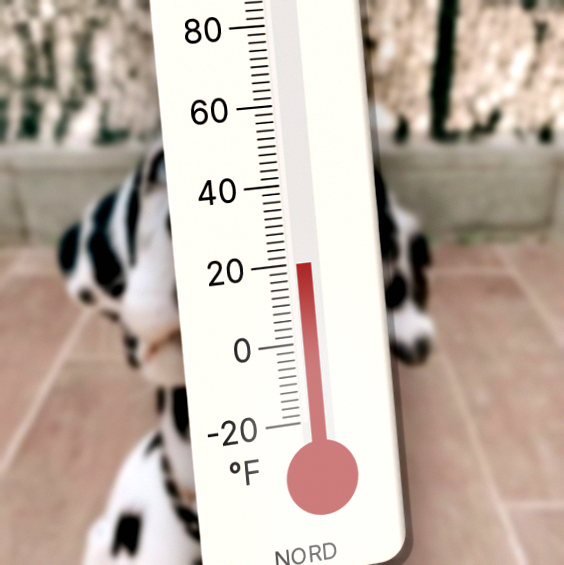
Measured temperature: 20 °F
